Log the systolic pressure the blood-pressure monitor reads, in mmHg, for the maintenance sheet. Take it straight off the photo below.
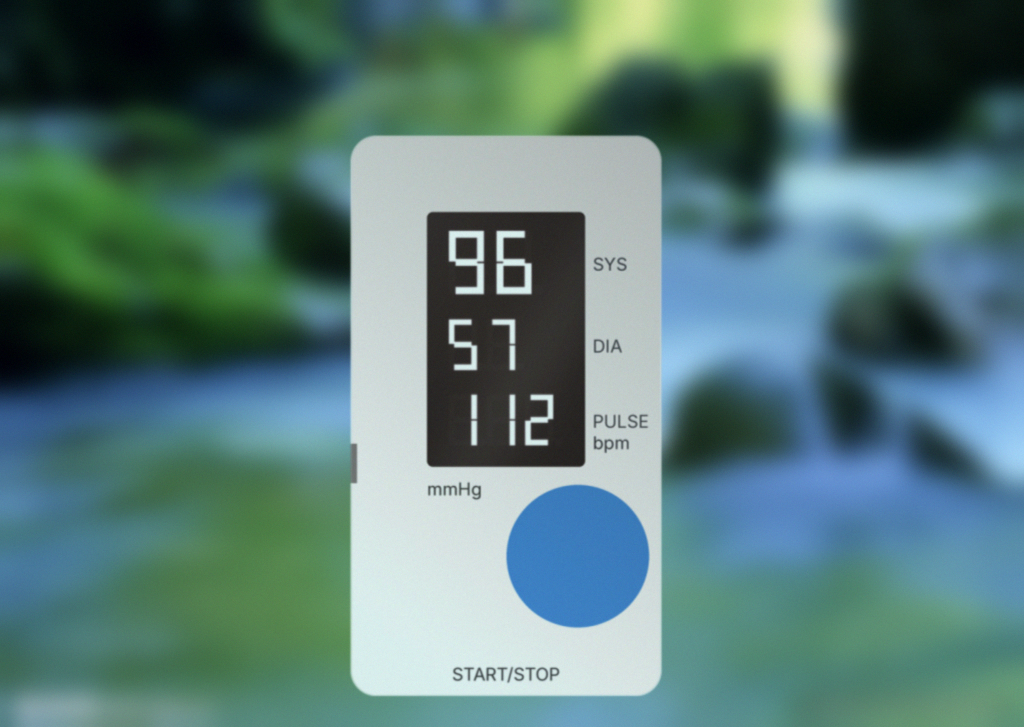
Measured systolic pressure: 96 mmHg
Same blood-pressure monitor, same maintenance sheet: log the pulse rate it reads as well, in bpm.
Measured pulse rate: 112 bpm
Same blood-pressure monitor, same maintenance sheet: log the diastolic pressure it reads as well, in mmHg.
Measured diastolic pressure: 57 mmHg
